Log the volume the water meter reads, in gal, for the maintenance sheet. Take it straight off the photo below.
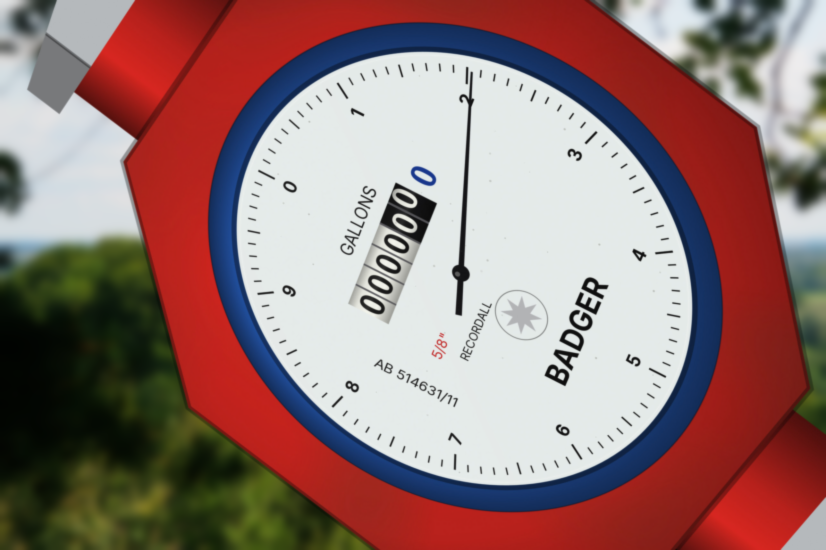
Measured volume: 2.0 gal
